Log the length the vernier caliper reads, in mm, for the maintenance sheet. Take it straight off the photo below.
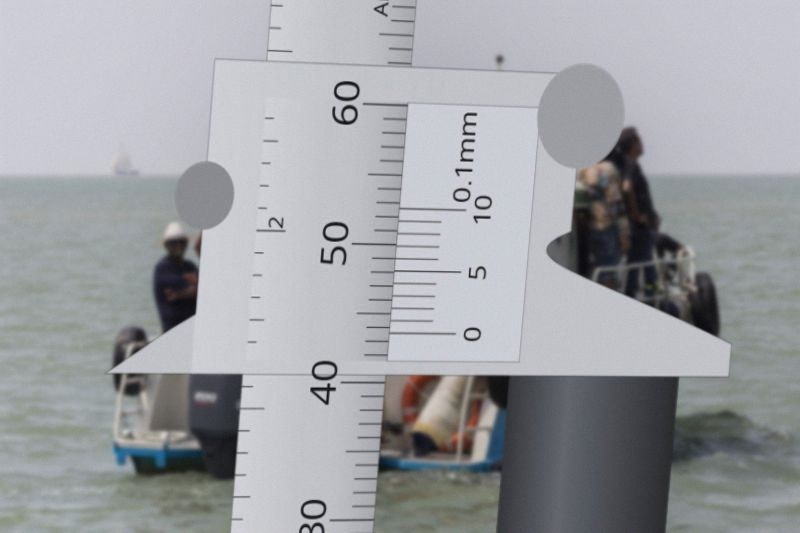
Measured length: 43.6 mm
